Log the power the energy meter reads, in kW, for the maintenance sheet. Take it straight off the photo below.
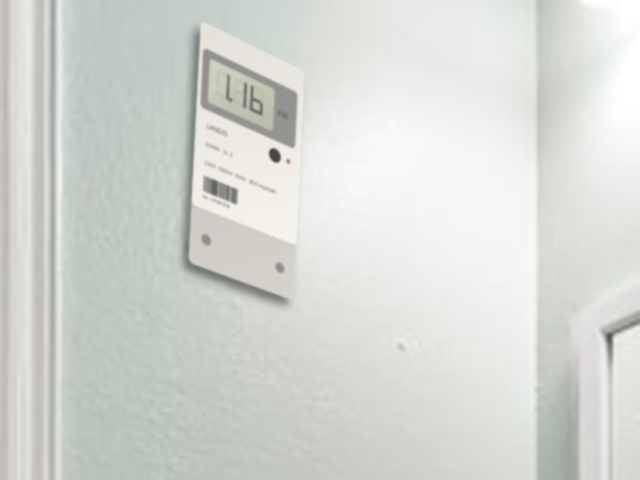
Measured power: 1.16 kW
